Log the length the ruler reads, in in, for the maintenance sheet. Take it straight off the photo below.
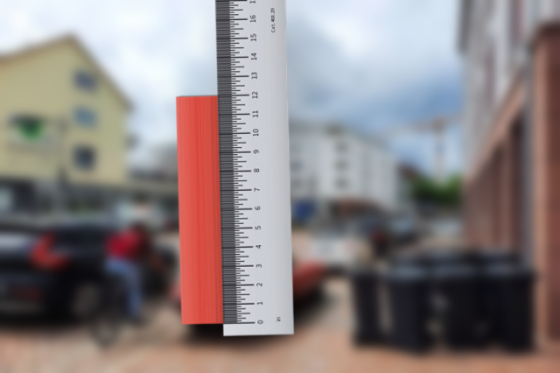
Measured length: 12 in
